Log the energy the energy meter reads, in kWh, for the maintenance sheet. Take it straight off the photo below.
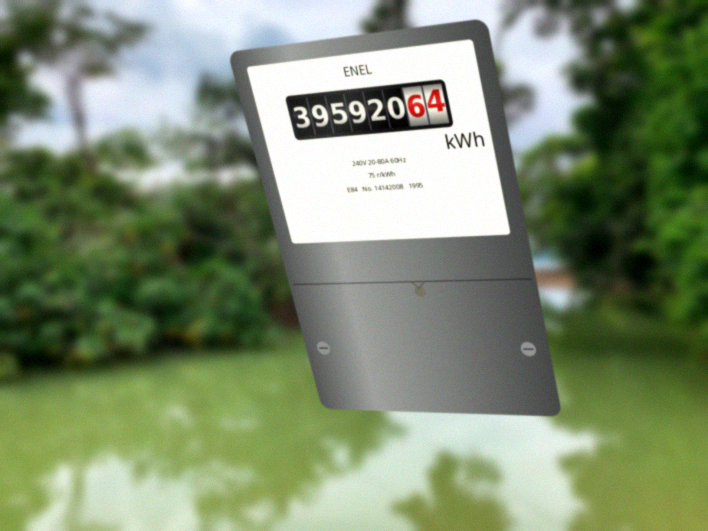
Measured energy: 395920.64 kWh
